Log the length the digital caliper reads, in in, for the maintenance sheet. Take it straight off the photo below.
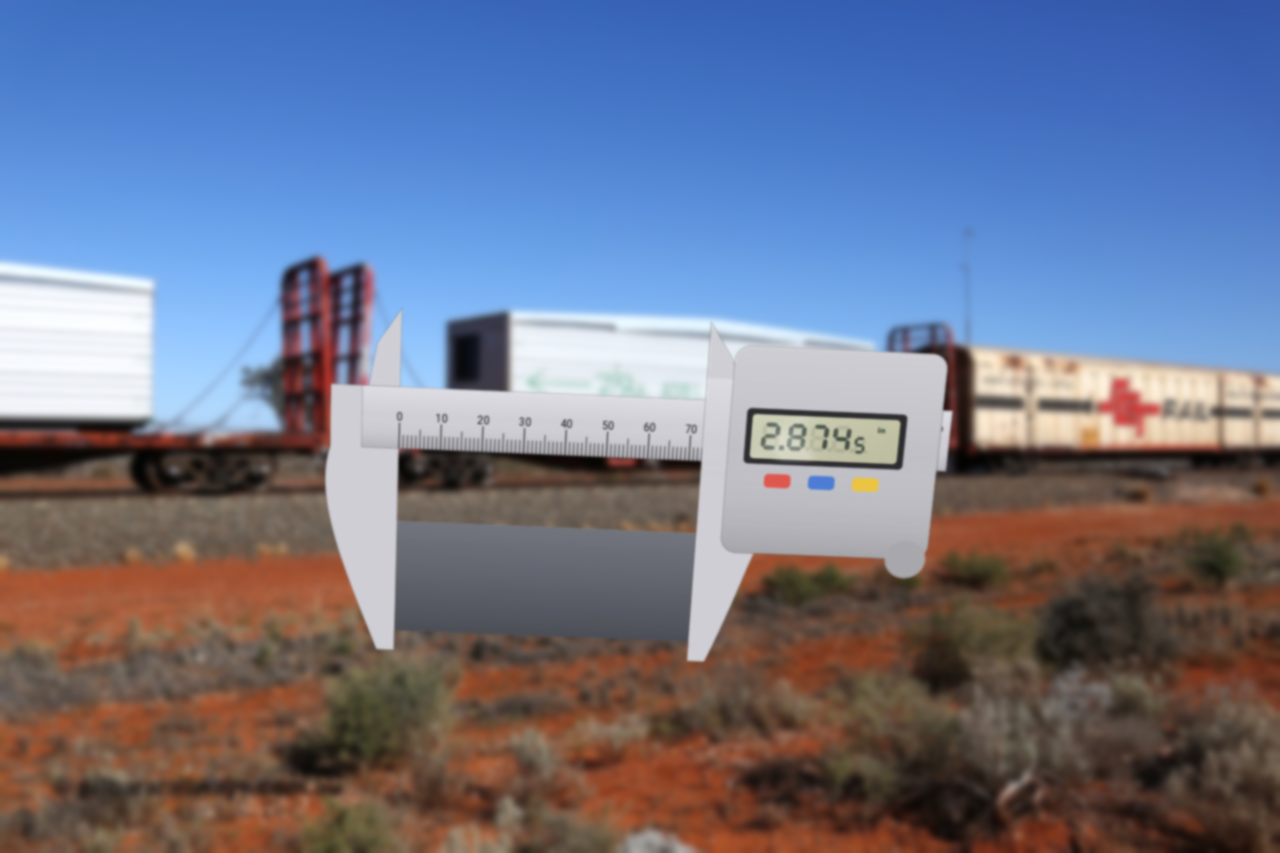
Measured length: 2.8745 in
